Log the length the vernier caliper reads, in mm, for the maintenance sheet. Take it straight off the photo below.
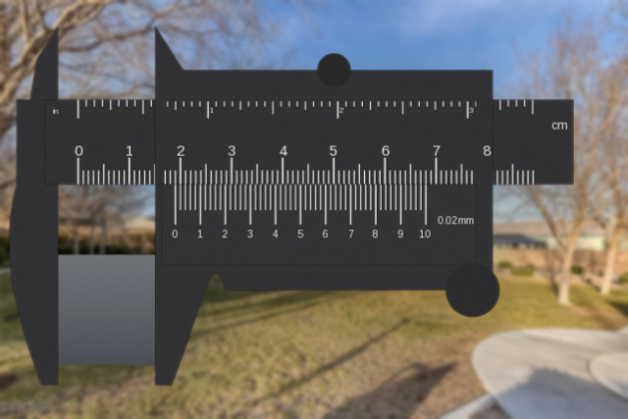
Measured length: 19.0 mm
